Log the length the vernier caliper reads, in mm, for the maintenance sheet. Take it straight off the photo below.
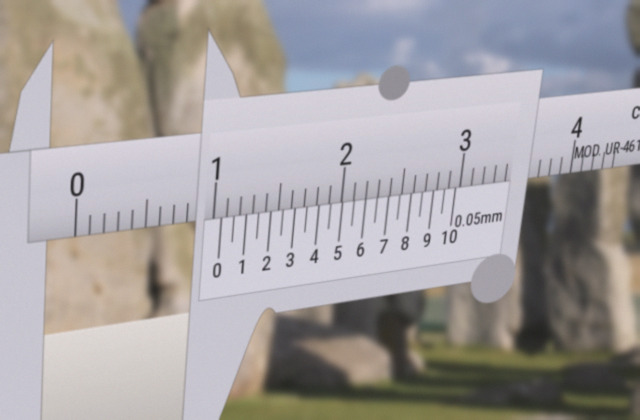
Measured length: 10.6 mm
